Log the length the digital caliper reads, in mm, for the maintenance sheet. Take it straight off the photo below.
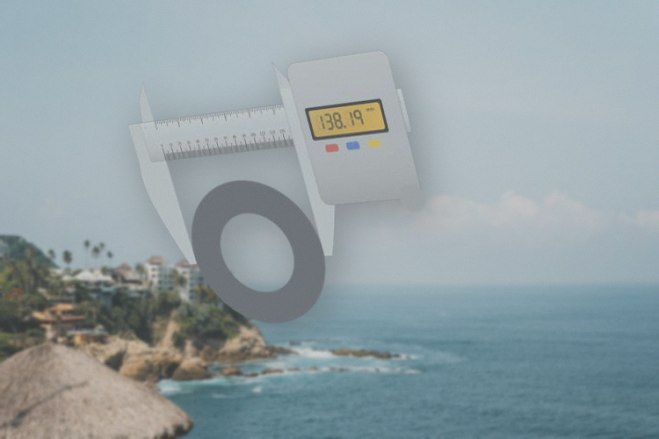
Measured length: 138.19 mm
